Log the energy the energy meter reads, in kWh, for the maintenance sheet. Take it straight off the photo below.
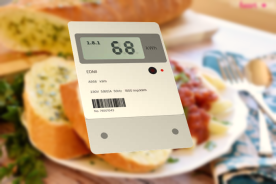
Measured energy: 68 kWh
